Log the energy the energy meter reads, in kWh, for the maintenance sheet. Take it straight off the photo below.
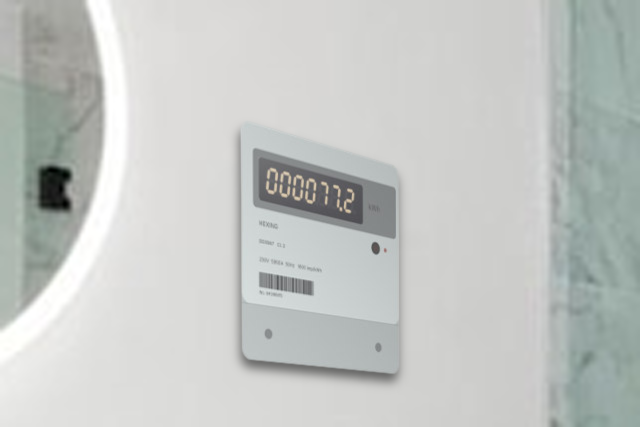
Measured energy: 77.2 kWh
